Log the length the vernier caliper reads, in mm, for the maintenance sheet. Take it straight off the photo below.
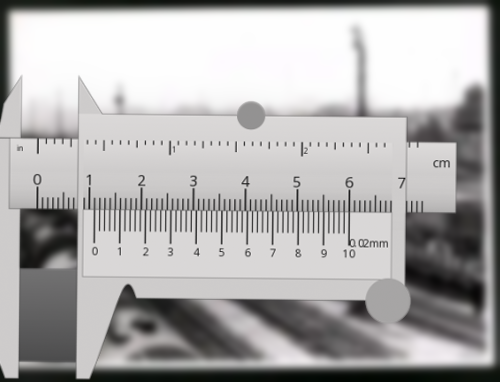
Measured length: 11.0 mm
